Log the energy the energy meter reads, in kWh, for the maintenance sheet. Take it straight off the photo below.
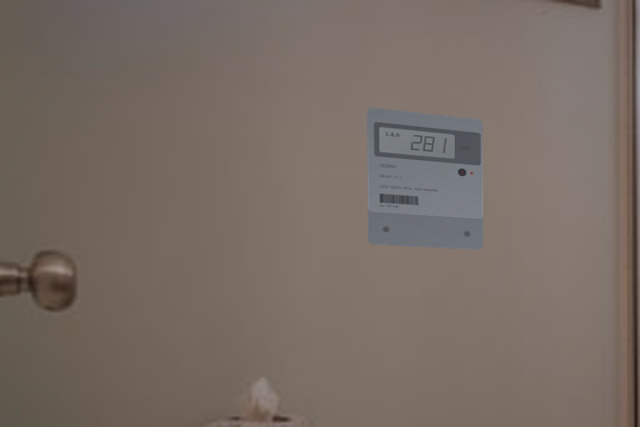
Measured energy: 281 kWh
